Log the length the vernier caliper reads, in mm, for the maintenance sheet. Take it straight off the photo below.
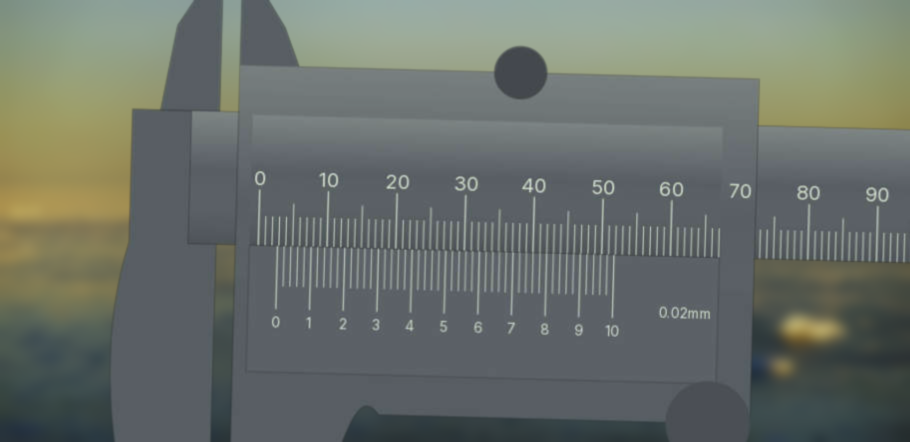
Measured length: 2.8 mm
